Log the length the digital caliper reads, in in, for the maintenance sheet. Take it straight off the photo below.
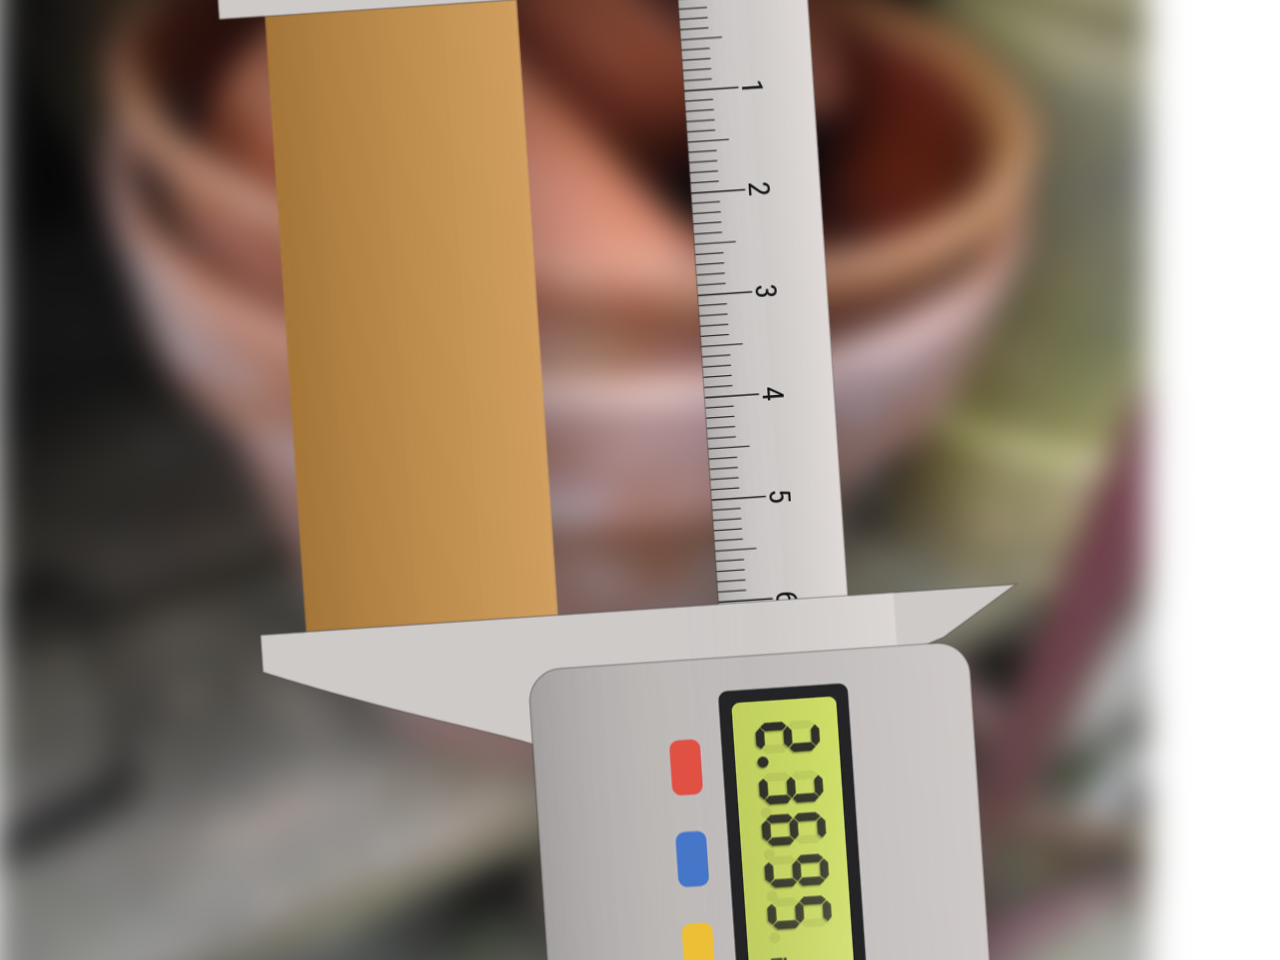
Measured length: 2.3695 in
